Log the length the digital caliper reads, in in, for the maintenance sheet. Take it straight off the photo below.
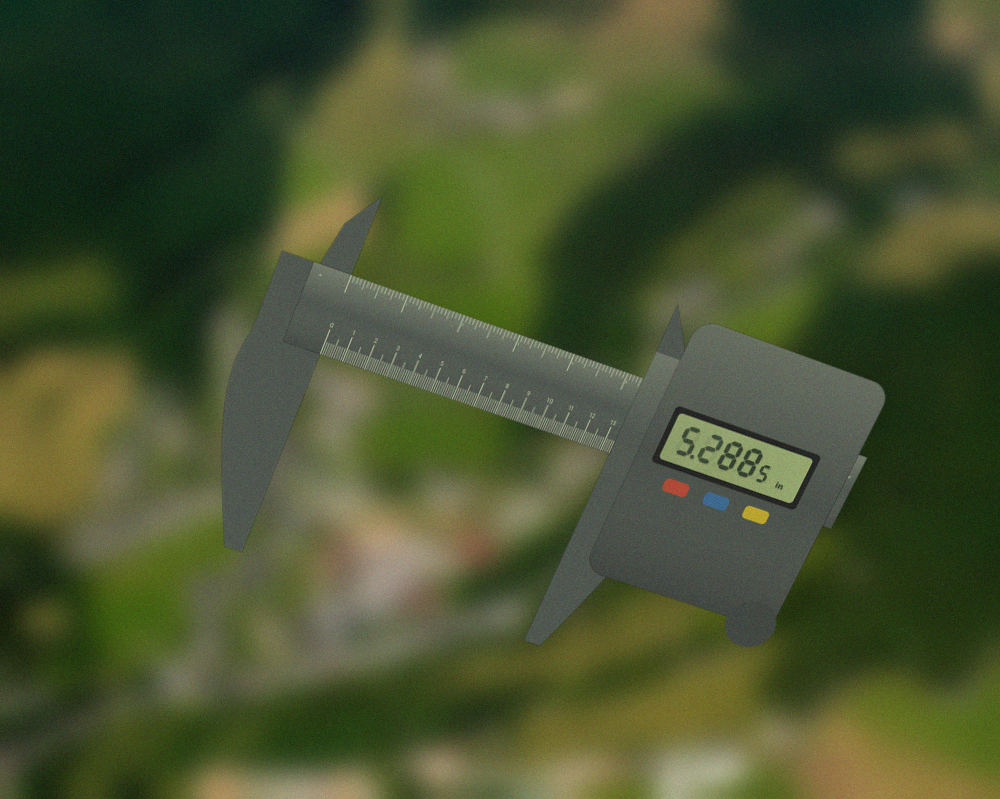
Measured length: 5.2885 in
